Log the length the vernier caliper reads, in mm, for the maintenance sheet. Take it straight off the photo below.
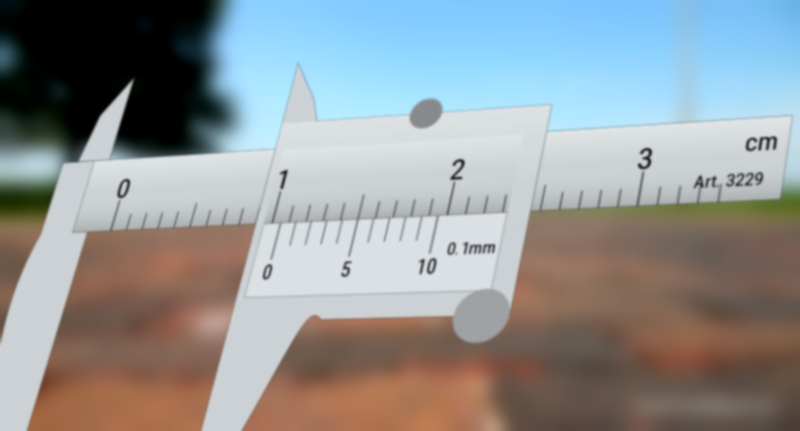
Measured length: 10.5 mm
